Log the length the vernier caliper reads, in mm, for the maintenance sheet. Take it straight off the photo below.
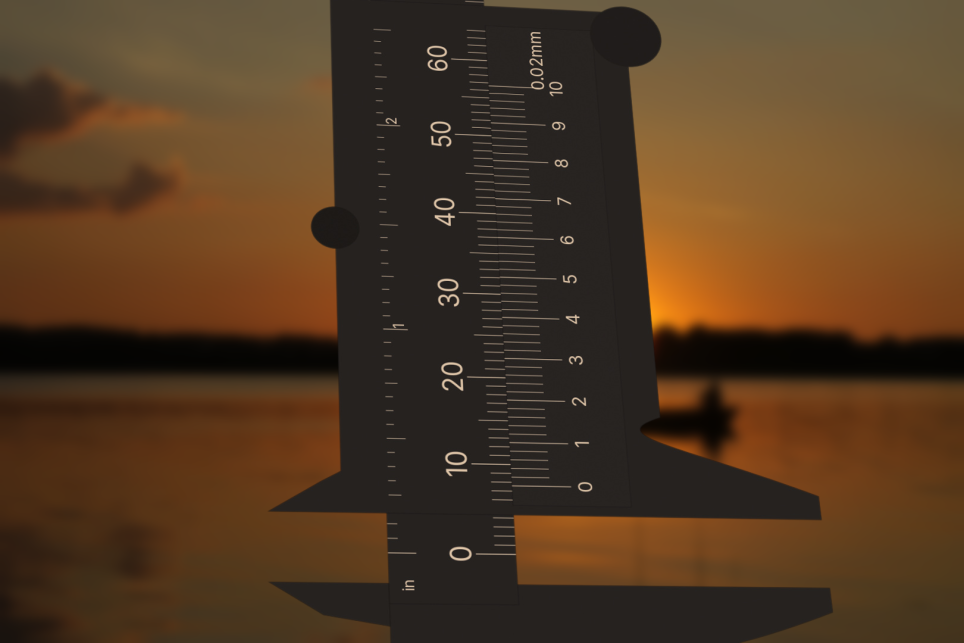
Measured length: 7.6 mm
